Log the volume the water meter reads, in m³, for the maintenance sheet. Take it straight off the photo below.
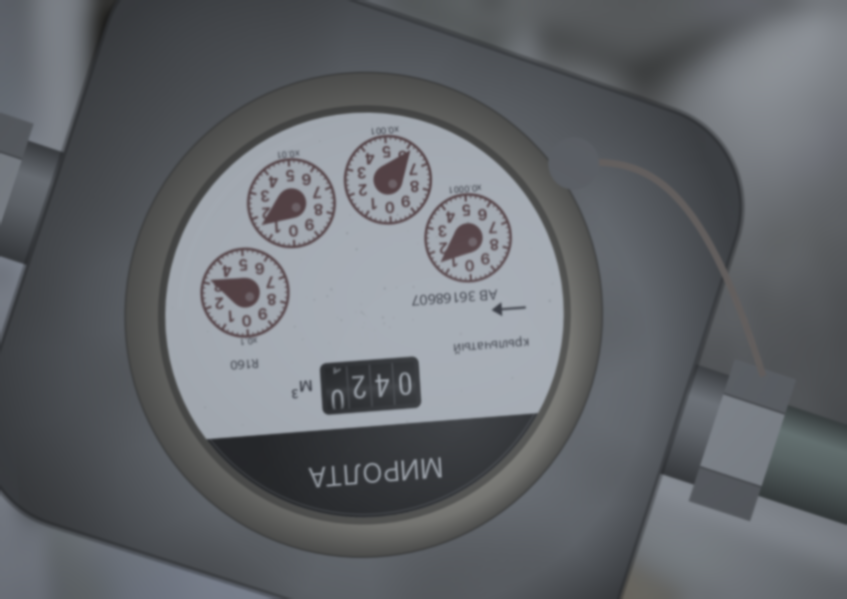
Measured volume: 420.3161 m³
